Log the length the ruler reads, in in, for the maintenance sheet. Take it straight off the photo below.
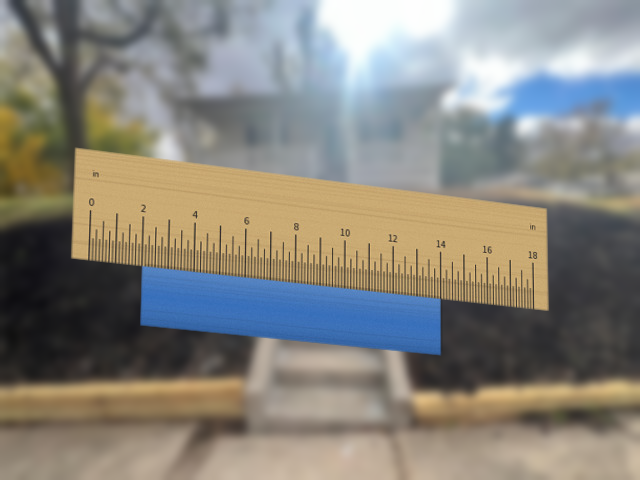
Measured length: 12 in
